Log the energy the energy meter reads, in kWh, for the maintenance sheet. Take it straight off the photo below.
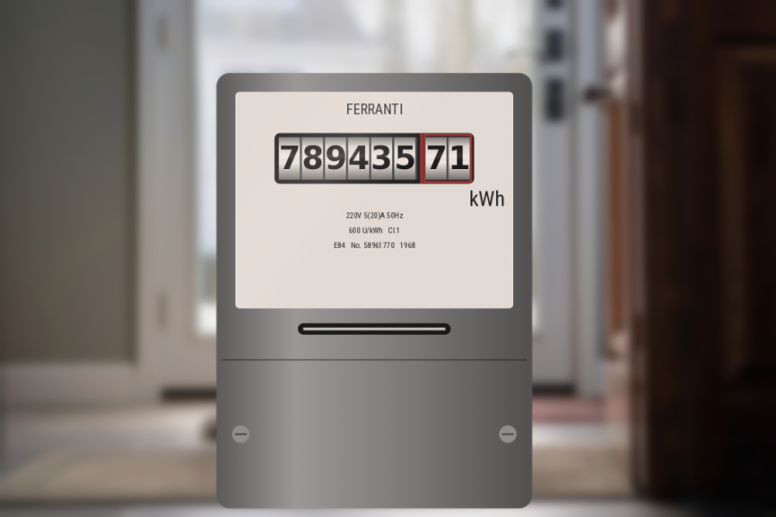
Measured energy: 789435.71 kWh
